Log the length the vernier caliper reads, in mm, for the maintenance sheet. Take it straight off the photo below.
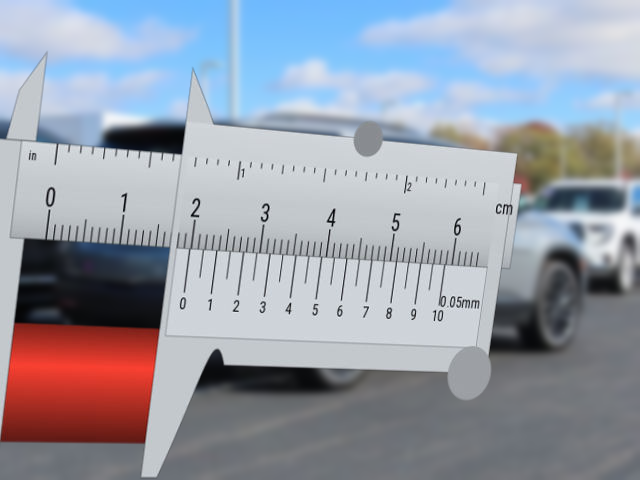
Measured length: 19.8 mm
